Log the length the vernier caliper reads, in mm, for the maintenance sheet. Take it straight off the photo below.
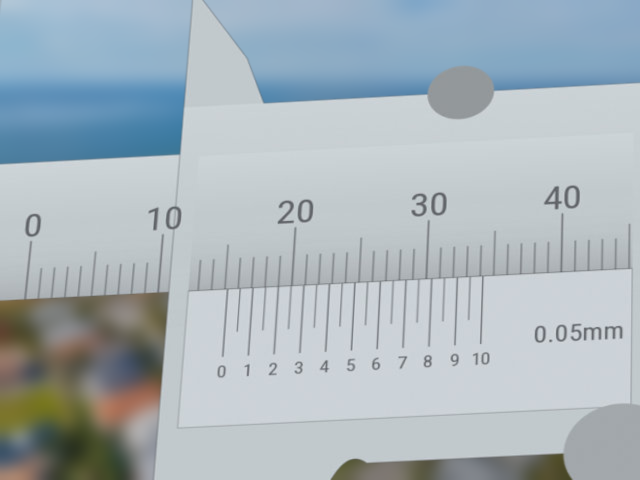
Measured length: 15.2 mm
